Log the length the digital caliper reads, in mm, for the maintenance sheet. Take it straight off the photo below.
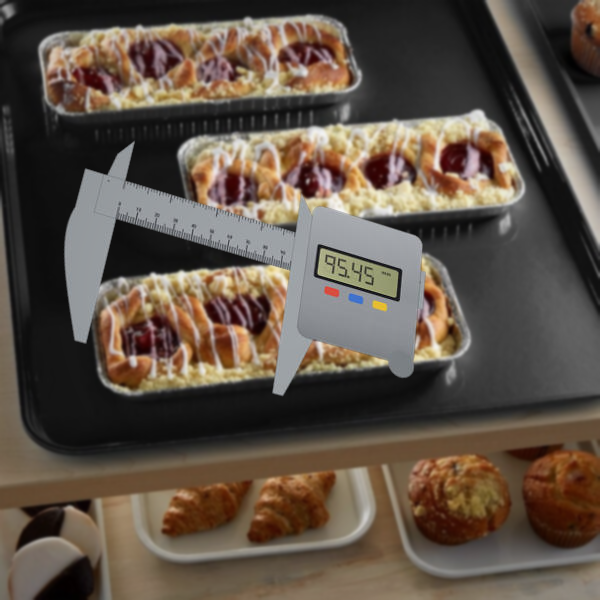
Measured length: 95.45 mm
